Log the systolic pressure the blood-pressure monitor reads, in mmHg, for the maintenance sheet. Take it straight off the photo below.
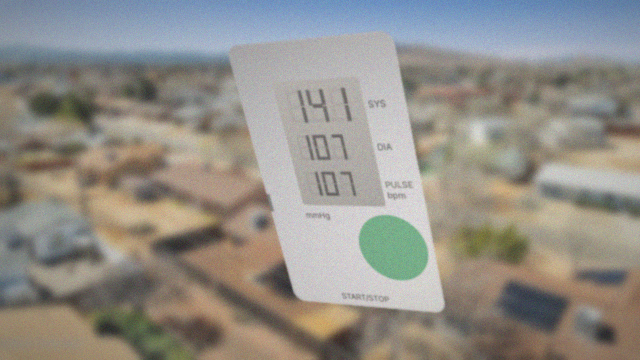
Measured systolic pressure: 141 mmHg
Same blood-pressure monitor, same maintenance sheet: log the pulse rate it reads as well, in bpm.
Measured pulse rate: 107 bpm
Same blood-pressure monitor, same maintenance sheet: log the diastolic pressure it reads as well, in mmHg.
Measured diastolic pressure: 107 mmHg
